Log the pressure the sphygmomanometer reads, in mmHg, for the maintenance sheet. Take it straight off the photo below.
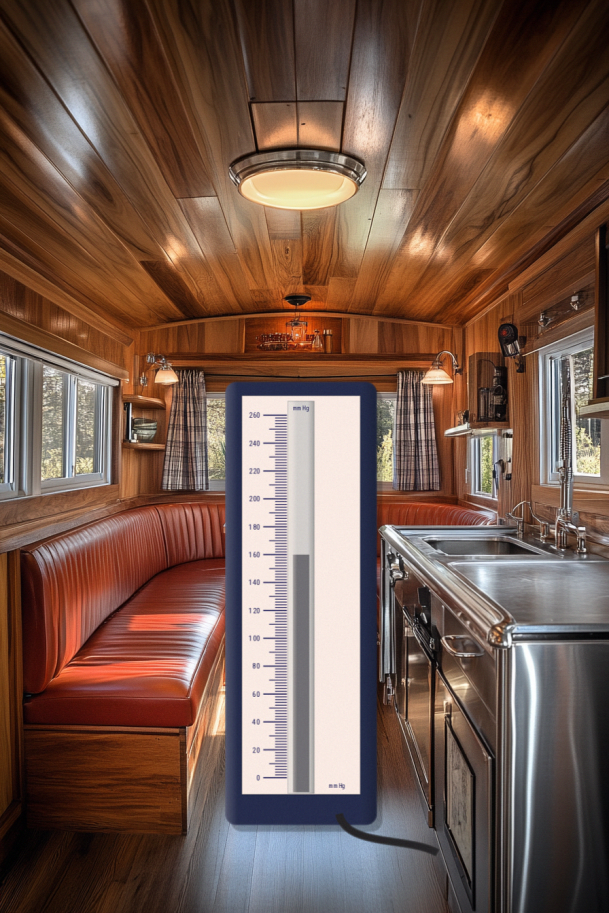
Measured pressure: 160 mmHg
